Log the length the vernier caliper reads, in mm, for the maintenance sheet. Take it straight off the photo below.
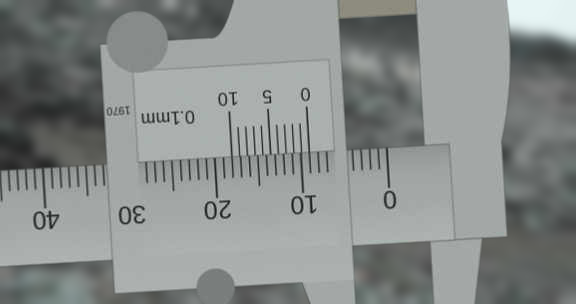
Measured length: 9.0 mm
